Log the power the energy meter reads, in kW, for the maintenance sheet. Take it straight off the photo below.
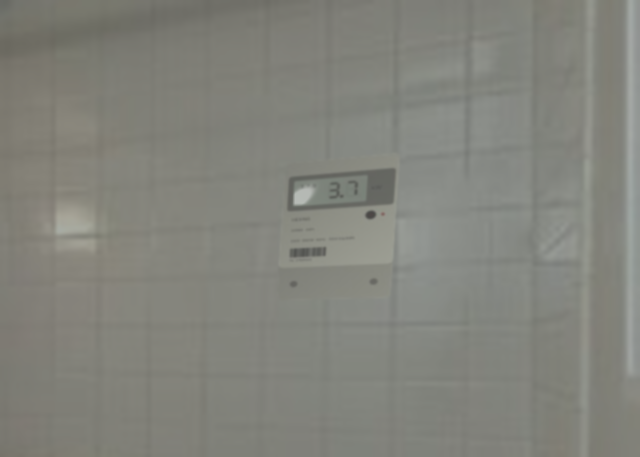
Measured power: 3.7 kW
